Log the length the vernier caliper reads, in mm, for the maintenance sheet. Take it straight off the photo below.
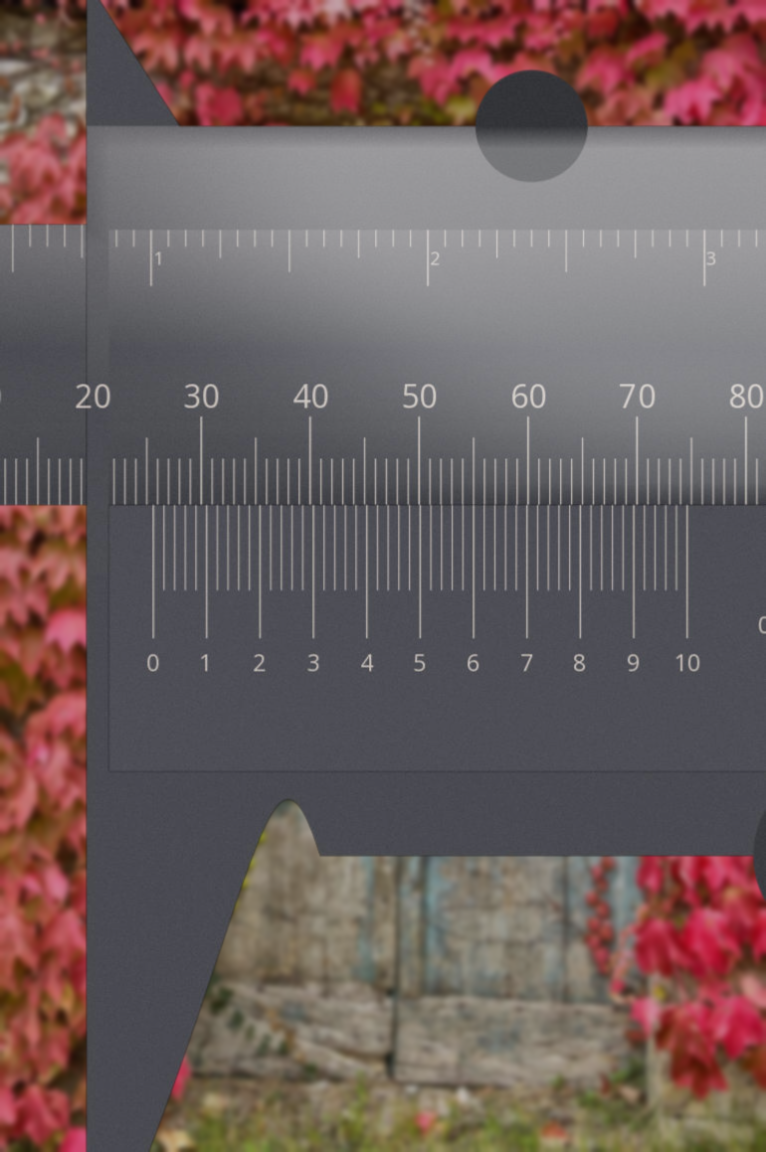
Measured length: 25.6 mm
